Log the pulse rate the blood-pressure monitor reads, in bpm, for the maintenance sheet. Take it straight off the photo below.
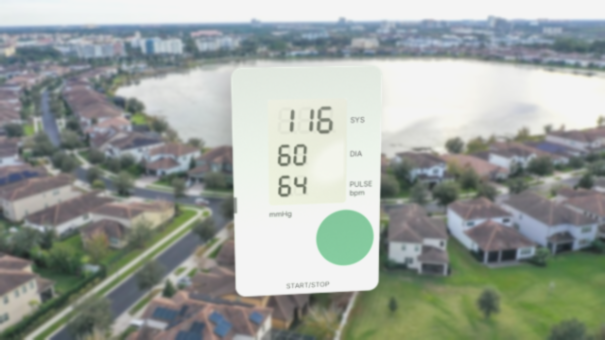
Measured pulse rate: 64 bpm
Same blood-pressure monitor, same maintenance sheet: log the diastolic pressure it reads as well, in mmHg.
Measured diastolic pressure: 60 mmHg
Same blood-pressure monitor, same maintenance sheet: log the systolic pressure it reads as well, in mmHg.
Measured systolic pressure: 116 mmHg
